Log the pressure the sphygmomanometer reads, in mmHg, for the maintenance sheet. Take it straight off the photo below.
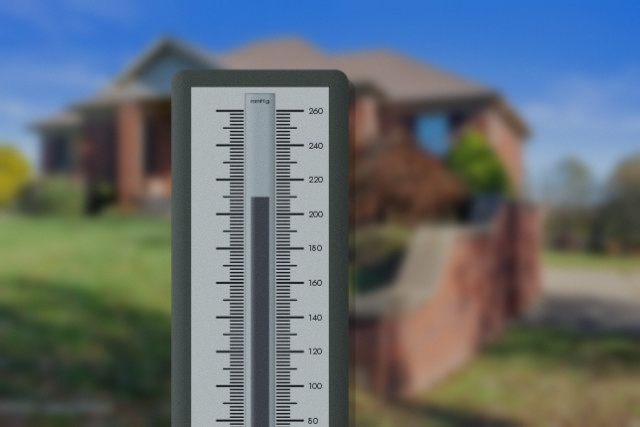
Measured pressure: 210 mmHg
